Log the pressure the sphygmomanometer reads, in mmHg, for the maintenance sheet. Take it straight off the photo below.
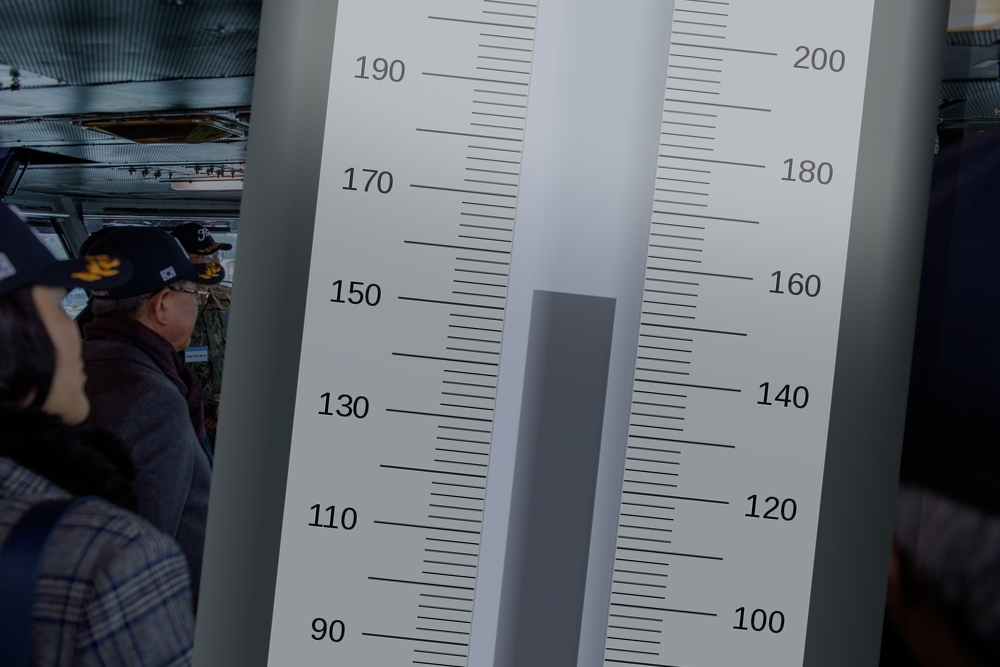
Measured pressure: 154 mmHg
